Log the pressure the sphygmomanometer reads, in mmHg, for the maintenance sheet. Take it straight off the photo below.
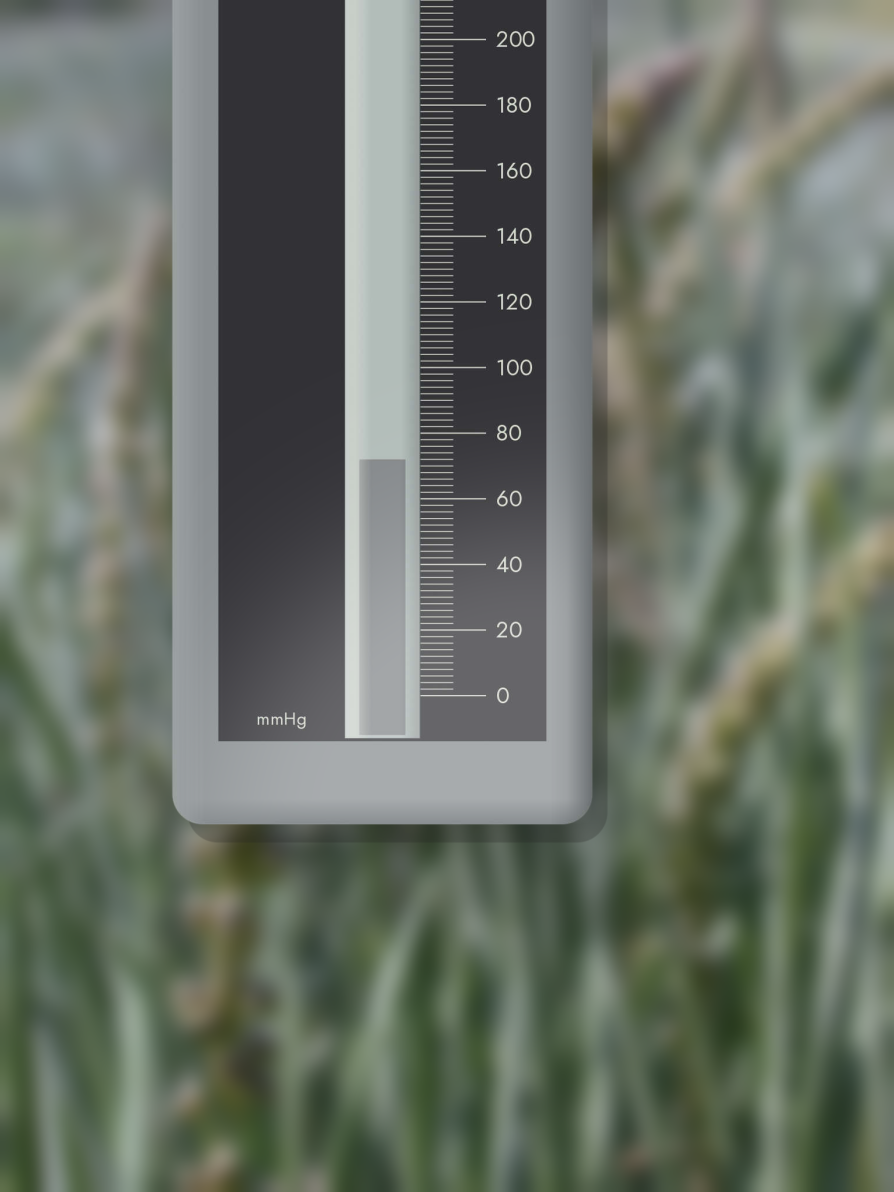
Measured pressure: 72 mmHg
